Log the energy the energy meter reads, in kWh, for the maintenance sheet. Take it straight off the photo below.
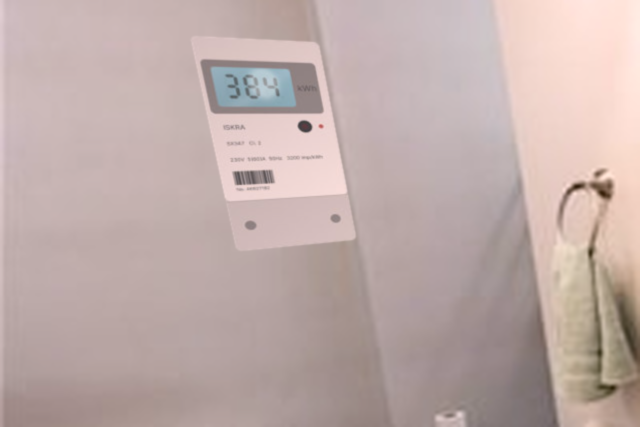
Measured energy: 384 kWh
